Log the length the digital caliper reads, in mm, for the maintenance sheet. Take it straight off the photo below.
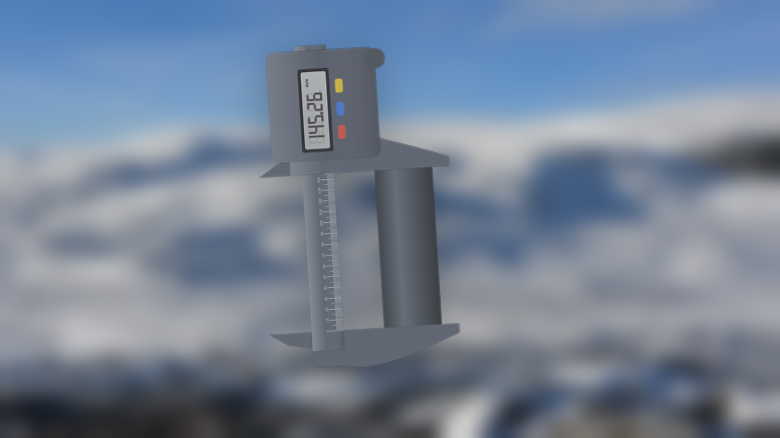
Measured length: 145.26 mm
